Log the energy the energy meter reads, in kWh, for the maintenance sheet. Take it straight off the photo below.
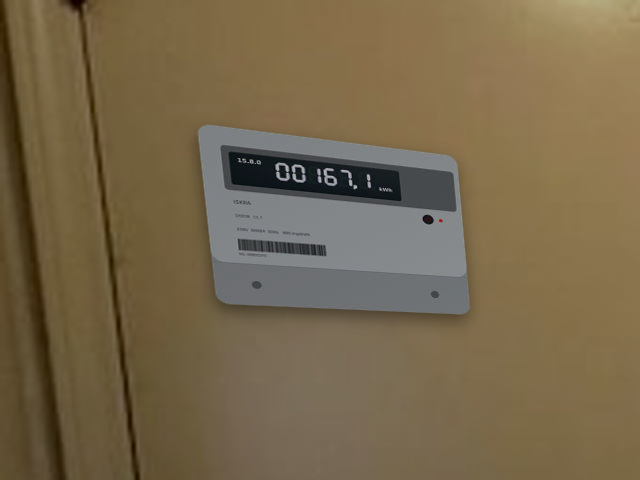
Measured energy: 167.1 kWh
